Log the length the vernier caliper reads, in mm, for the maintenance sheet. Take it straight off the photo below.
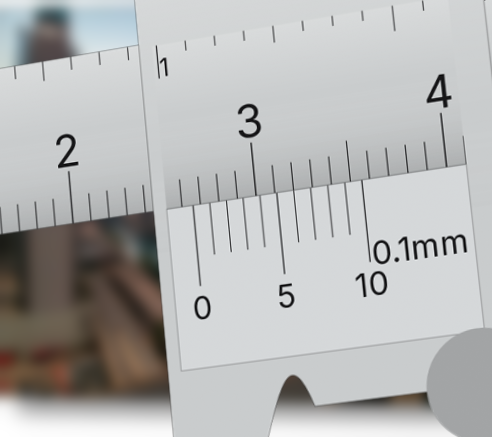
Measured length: 26.6 mm
